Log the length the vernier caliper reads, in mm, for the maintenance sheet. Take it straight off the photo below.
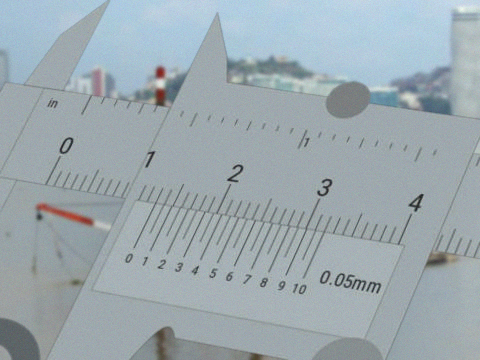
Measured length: 13.0 mm
